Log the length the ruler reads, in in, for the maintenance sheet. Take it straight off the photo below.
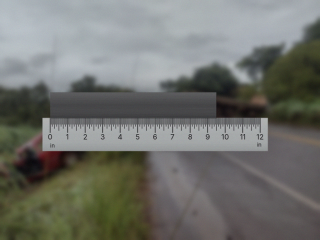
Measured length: 9.5 in
